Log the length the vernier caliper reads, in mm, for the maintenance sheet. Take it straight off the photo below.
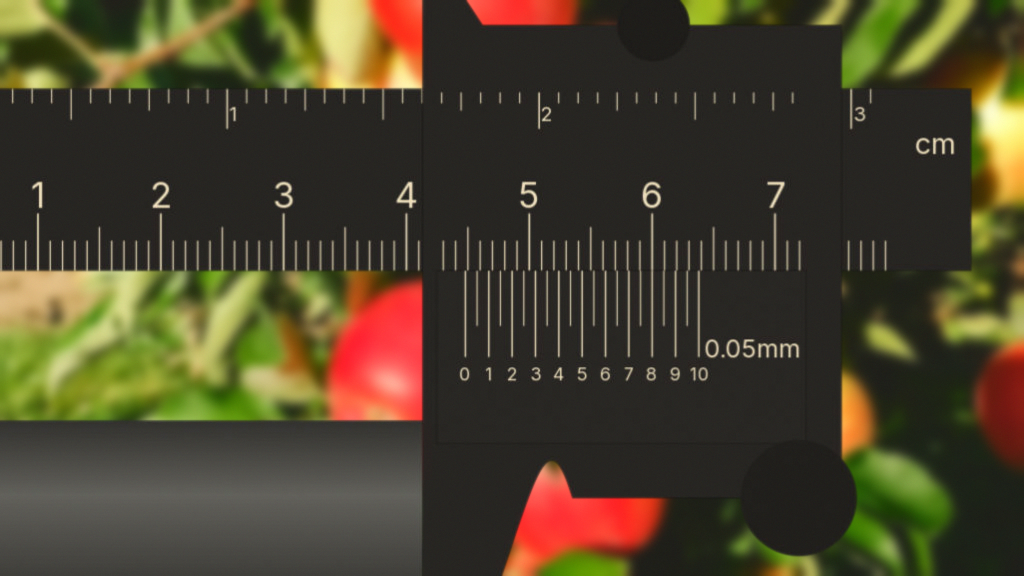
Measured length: 44.8 mm
